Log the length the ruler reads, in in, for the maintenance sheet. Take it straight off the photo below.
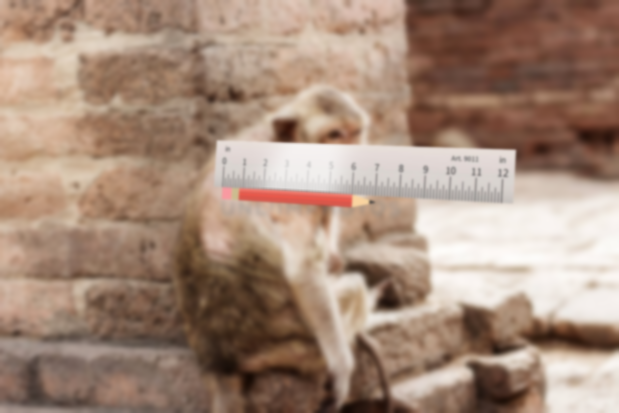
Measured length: 7 in
